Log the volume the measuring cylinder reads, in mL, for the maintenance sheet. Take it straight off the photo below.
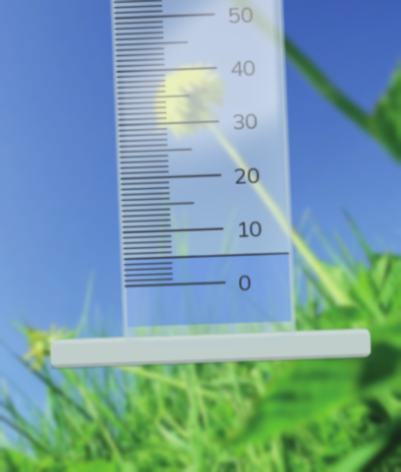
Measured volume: 5 mL
